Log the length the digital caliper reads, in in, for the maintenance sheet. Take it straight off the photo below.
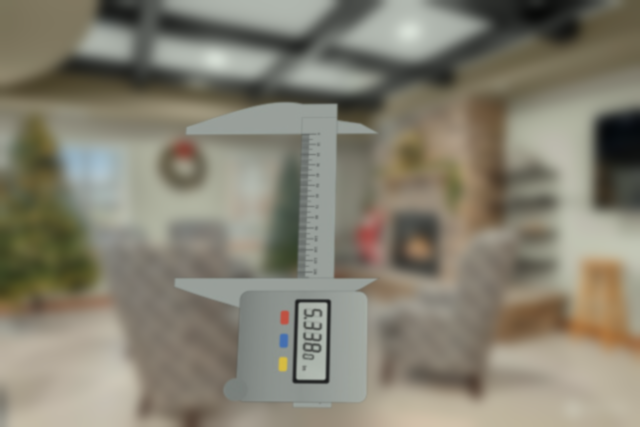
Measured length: 5.3380 in
